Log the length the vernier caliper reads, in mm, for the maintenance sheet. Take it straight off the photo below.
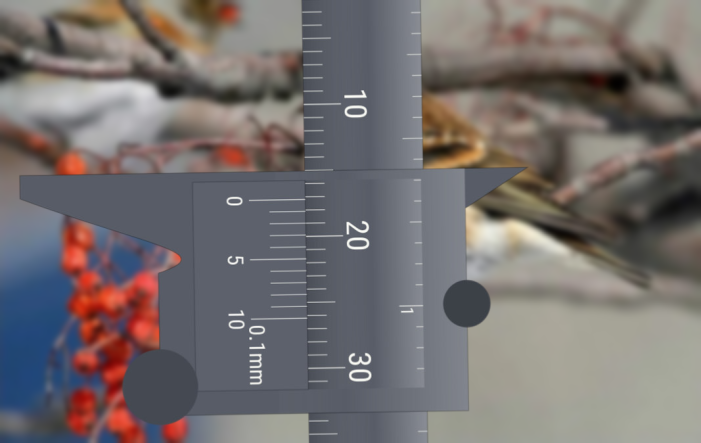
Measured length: 17.2 mm
